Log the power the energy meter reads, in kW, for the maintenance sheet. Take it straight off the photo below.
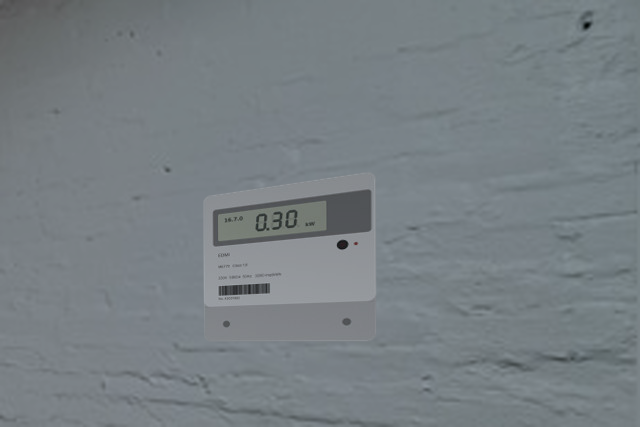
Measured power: 0.30 kW
